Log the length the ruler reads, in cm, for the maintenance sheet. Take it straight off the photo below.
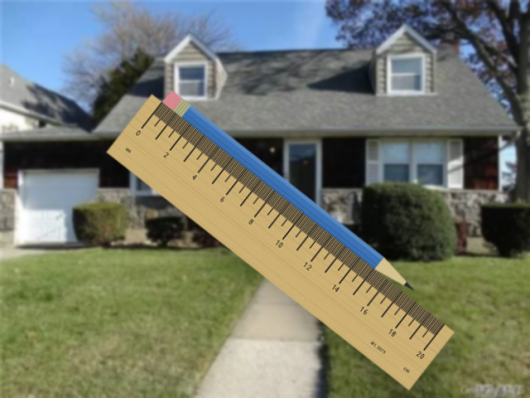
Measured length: 17.5 cm
